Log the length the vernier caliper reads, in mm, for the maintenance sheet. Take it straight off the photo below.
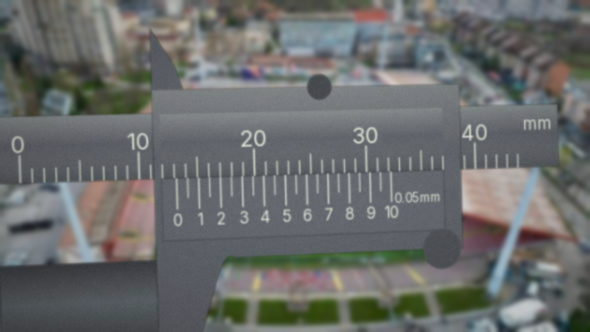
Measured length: 13.2 mm
